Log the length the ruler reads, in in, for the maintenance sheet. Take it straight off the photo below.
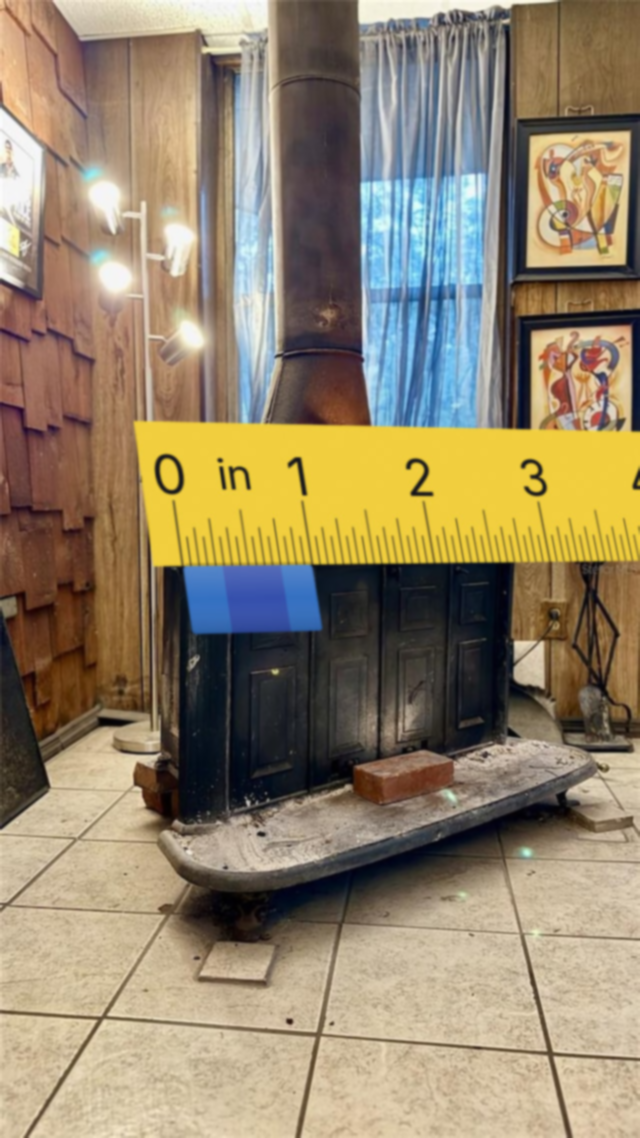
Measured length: 1 in
